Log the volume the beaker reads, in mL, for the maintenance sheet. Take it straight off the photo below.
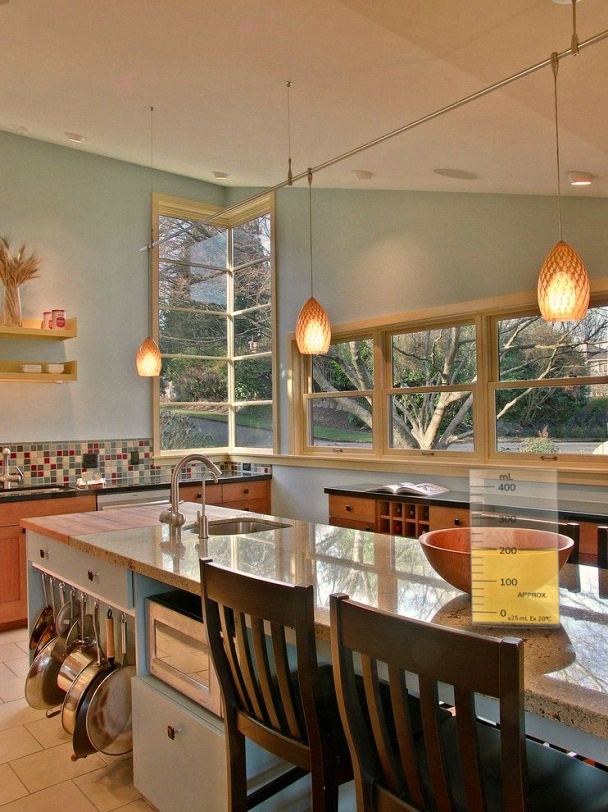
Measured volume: 200 mL
